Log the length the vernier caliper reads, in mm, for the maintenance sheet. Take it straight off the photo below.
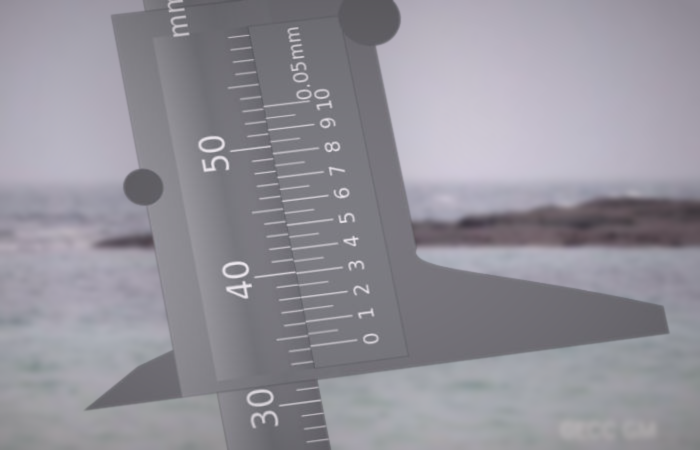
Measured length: 34.2 mm
